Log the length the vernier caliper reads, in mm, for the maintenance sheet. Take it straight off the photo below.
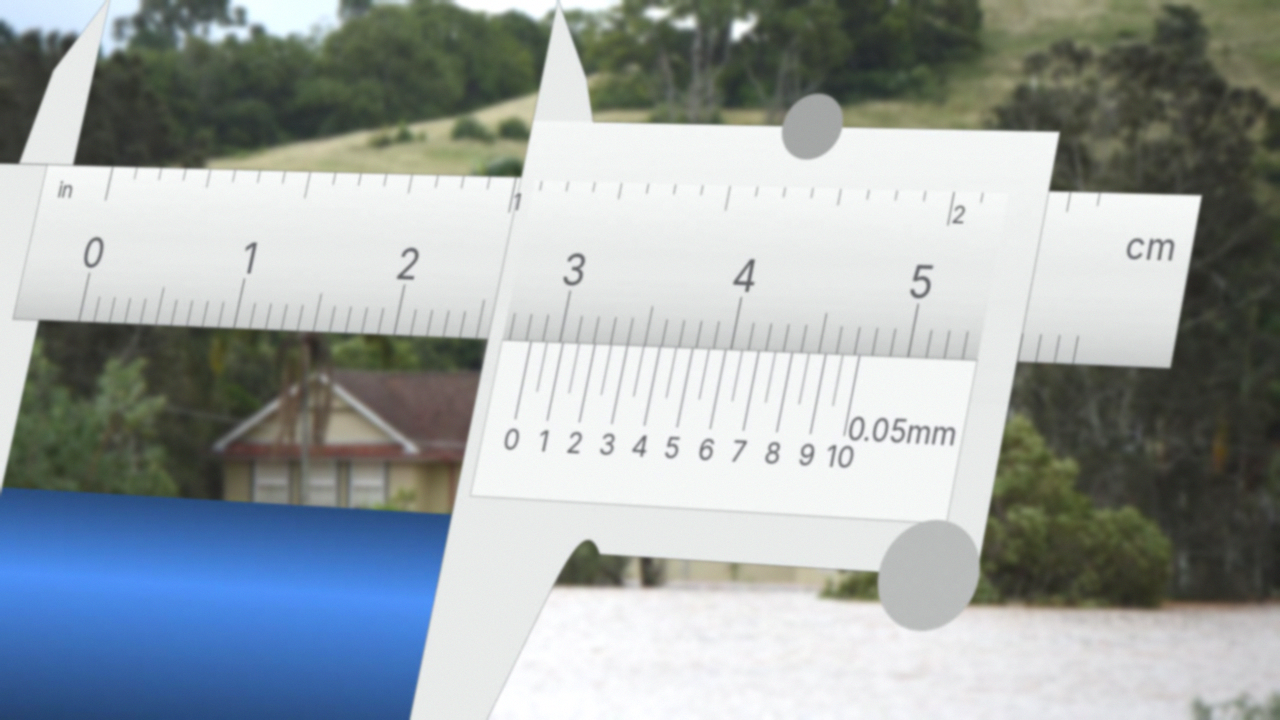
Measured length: 28.3 mm
